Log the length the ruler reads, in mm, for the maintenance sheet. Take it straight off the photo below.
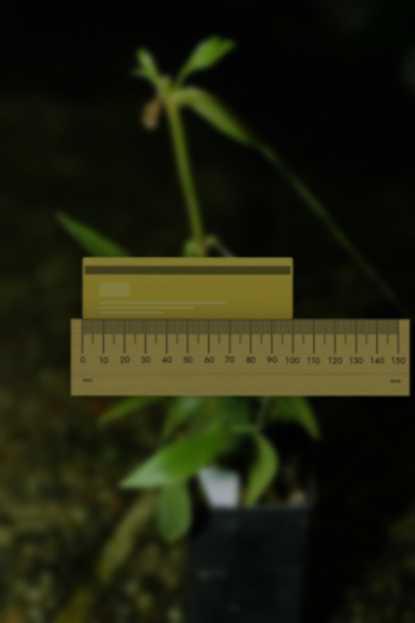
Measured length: 100 mm
